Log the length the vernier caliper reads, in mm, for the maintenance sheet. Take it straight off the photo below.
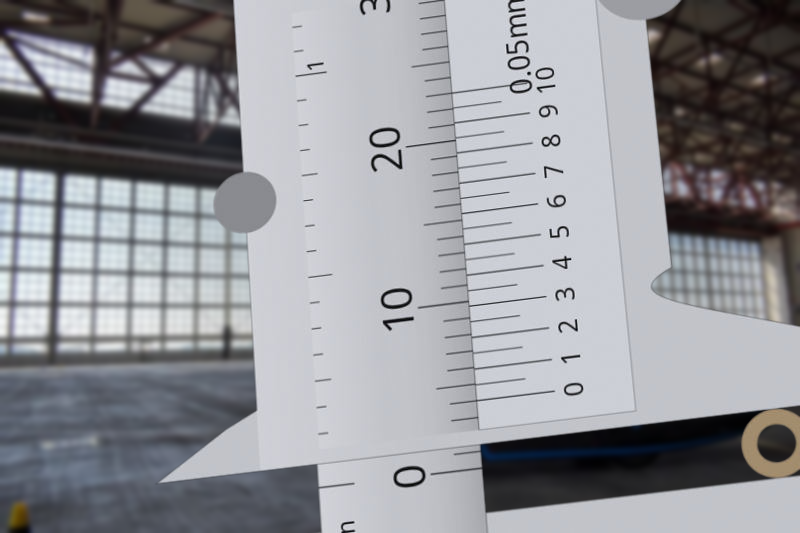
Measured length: 4.0 mm
